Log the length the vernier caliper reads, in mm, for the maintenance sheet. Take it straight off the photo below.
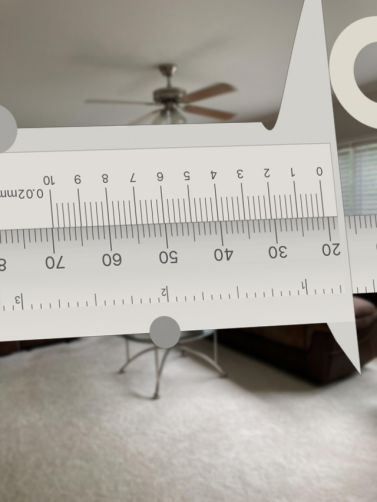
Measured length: 20.8 mm
